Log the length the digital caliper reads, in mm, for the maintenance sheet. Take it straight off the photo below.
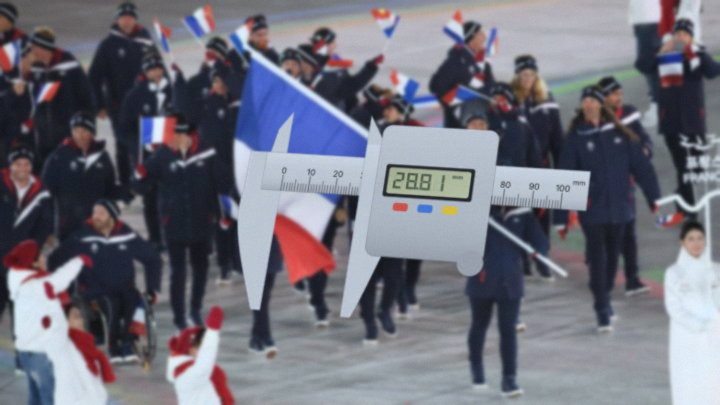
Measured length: 28.81 mm
